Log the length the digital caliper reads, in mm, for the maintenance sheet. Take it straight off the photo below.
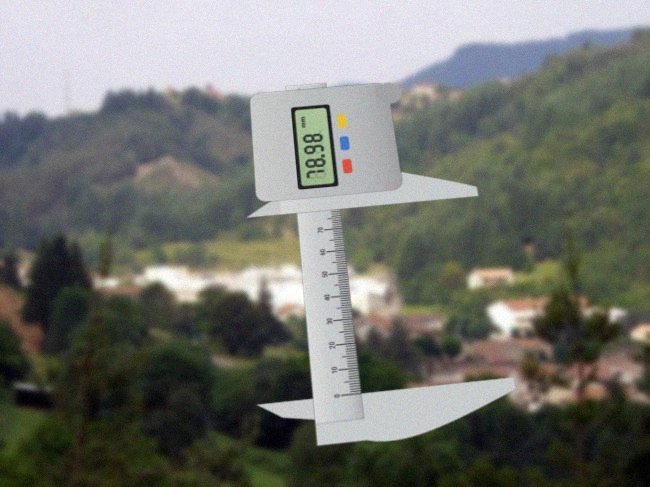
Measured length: 78.98 mm
